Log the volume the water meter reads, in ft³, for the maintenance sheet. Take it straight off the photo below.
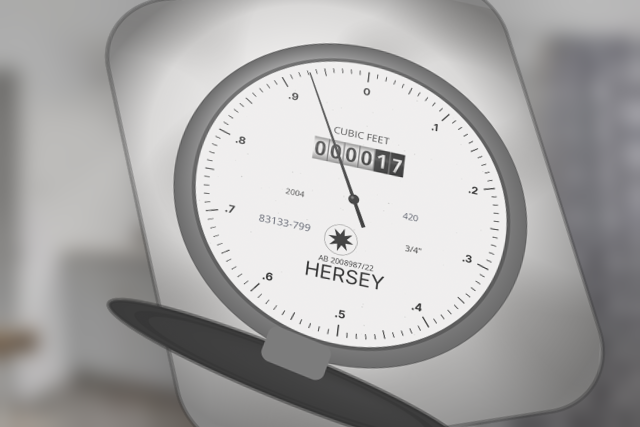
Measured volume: 16.93 ft³
